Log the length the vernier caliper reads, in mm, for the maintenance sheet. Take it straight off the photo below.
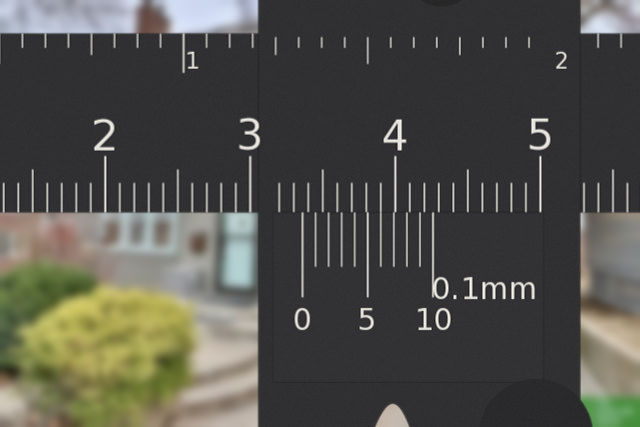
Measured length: 33.6 mm
